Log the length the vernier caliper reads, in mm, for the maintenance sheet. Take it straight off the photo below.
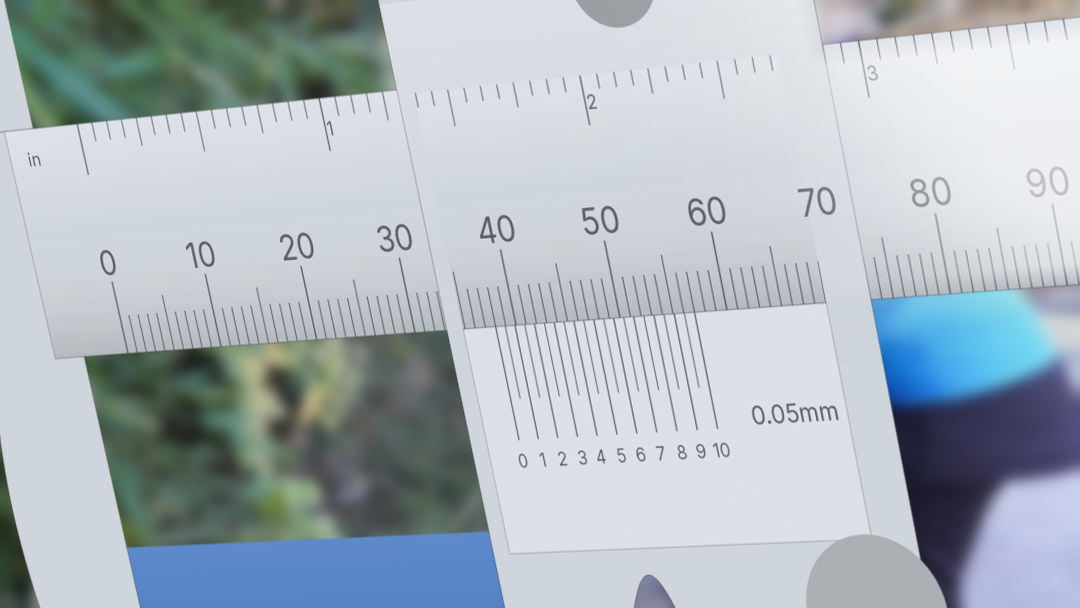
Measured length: 38.0 mm
